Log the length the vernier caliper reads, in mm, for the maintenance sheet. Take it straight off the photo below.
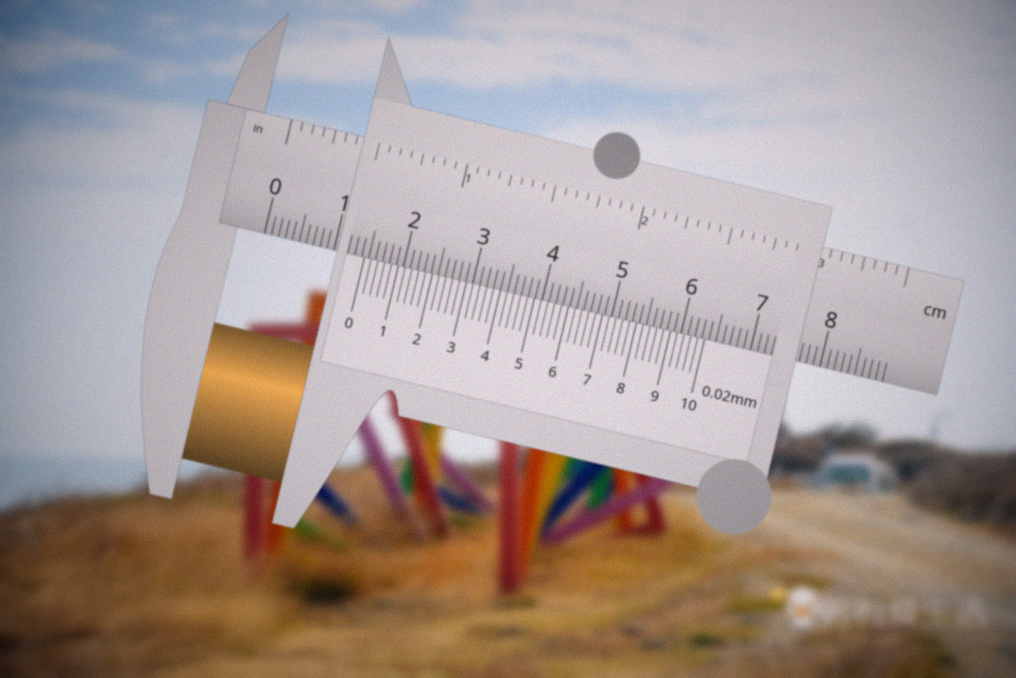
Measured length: 14.4 mm
